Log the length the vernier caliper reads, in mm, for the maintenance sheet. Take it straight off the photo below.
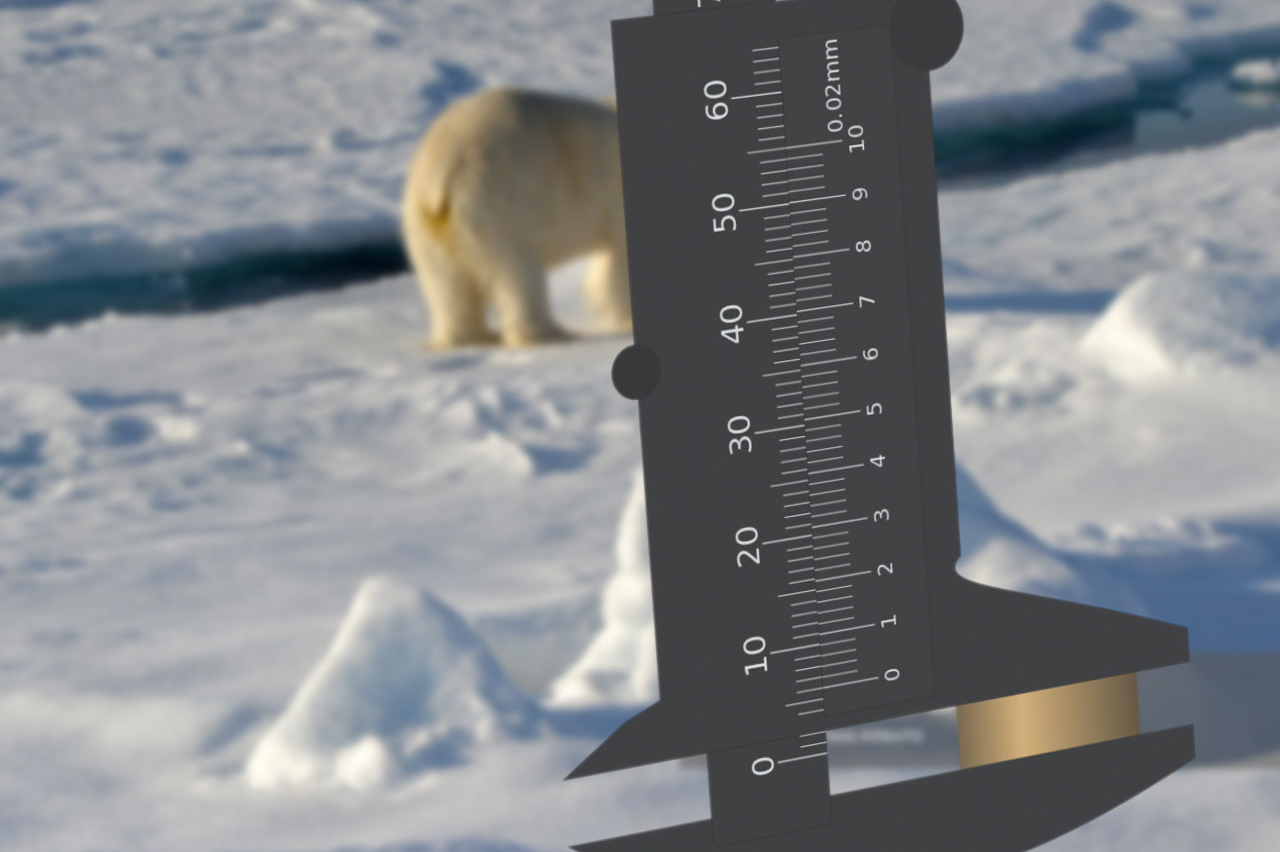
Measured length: 6.0 mm
